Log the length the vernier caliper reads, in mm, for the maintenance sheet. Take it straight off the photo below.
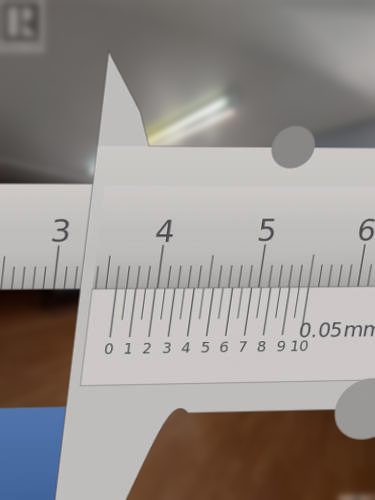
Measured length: 36.0 mm
